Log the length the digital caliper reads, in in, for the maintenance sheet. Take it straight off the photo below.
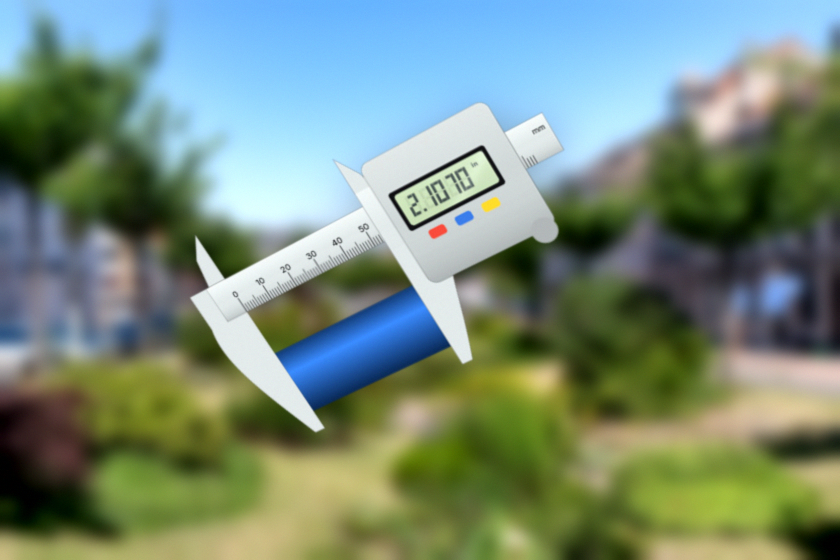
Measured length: 2.1070 in
